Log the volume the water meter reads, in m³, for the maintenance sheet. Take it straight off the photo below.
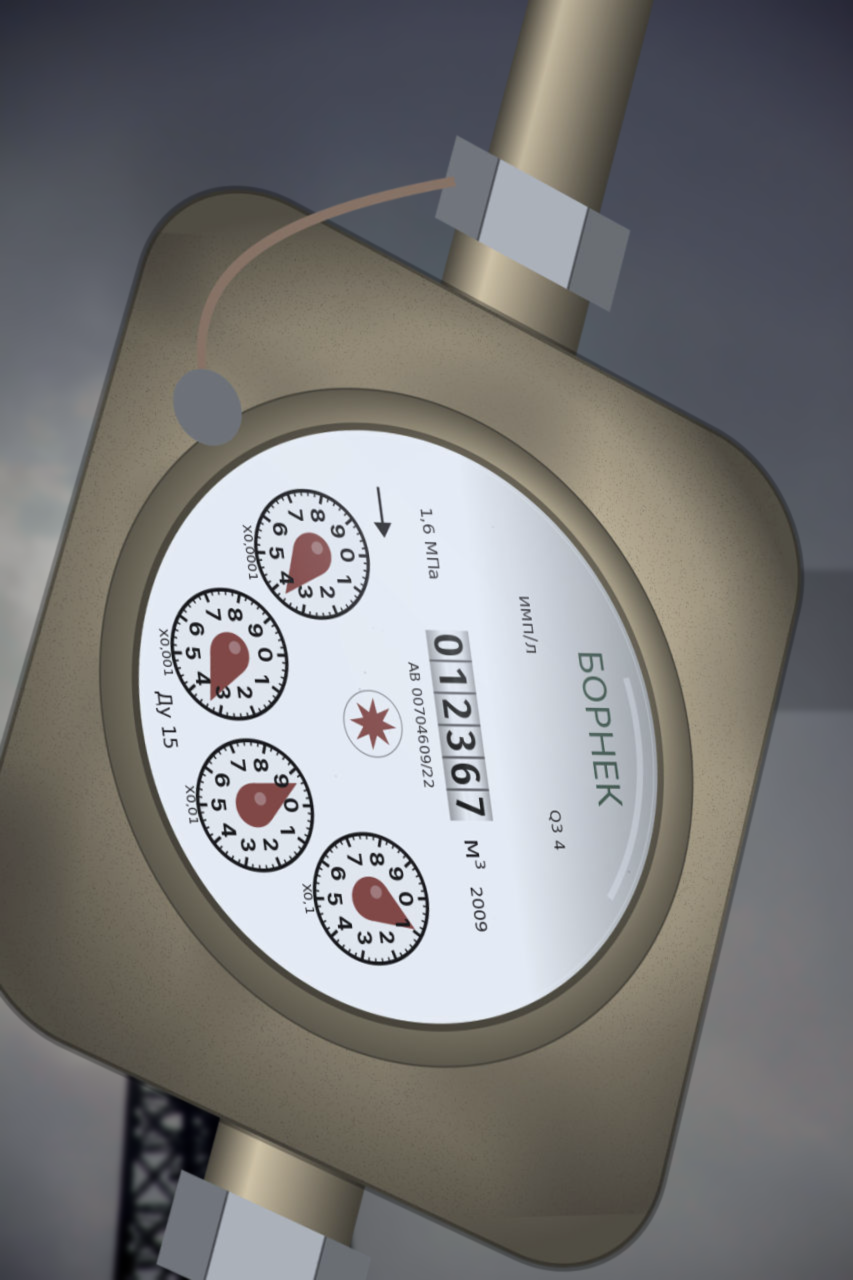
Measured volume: 12367.0933 m³
